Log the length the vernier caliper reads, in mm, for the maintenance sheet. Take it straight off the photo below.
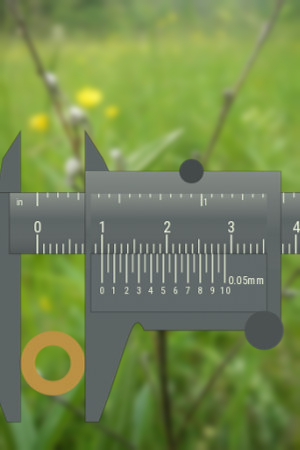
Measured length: 10.0 mm
